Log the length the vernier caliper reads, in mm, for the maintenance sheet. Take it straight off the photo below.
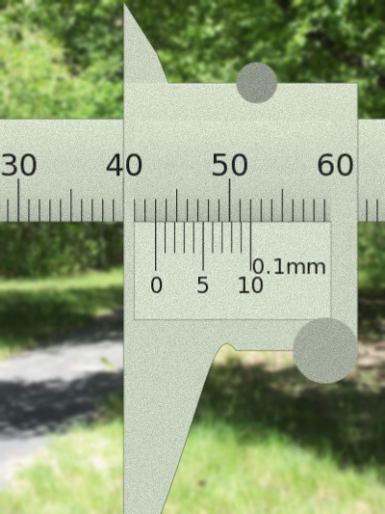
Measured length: 43.0 mm
